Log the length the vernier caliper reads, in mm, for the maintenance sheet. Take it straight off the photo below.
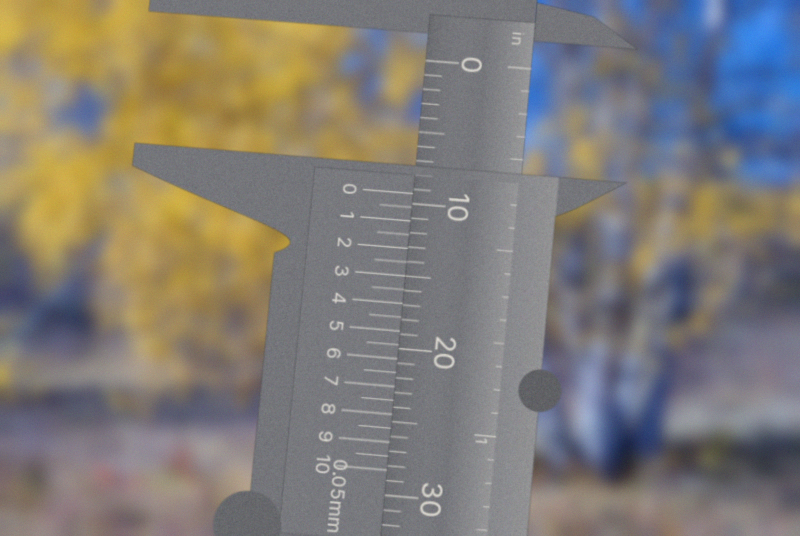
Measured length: 9.3 mm
